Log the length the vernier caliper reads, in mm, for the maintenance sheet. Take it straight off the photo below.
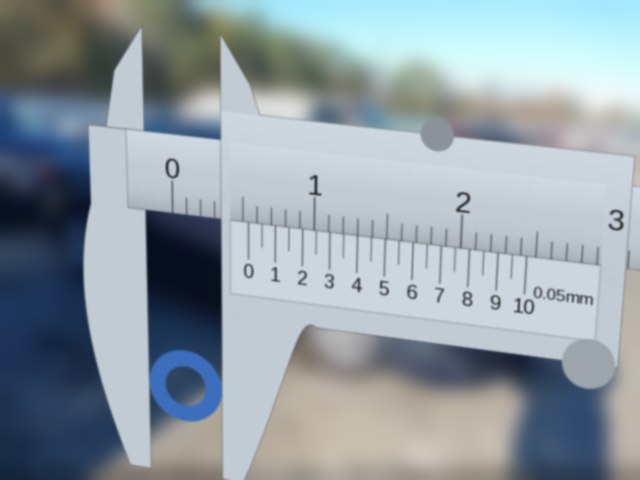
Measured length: 5.4 mm
